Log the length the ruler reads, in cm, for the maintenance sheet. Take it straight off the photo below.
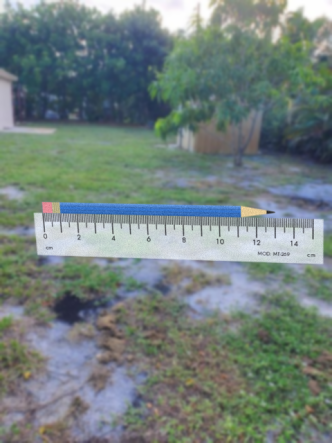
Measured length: 13 cm
